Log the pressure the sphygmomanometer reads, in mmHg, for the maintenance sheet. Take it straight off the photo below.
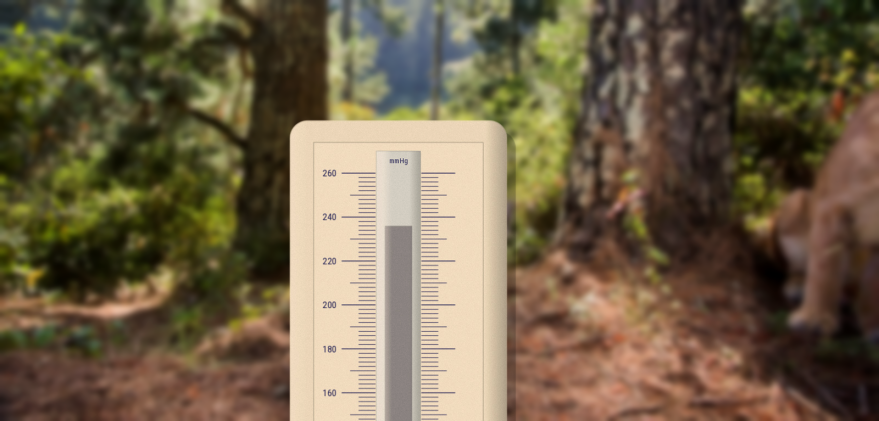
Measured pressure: 236 mmHg
